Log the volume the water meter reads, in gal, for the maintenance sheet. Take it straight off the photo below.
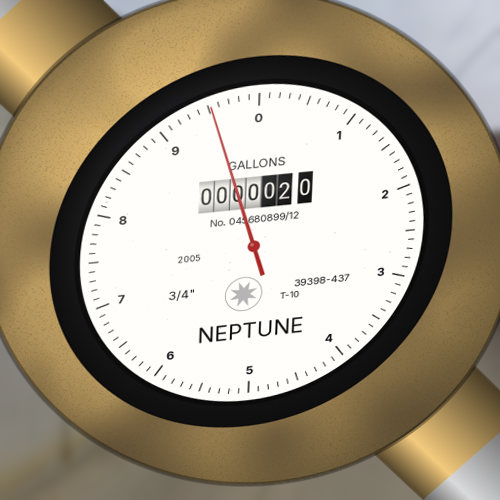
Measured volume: 19.5 gal
